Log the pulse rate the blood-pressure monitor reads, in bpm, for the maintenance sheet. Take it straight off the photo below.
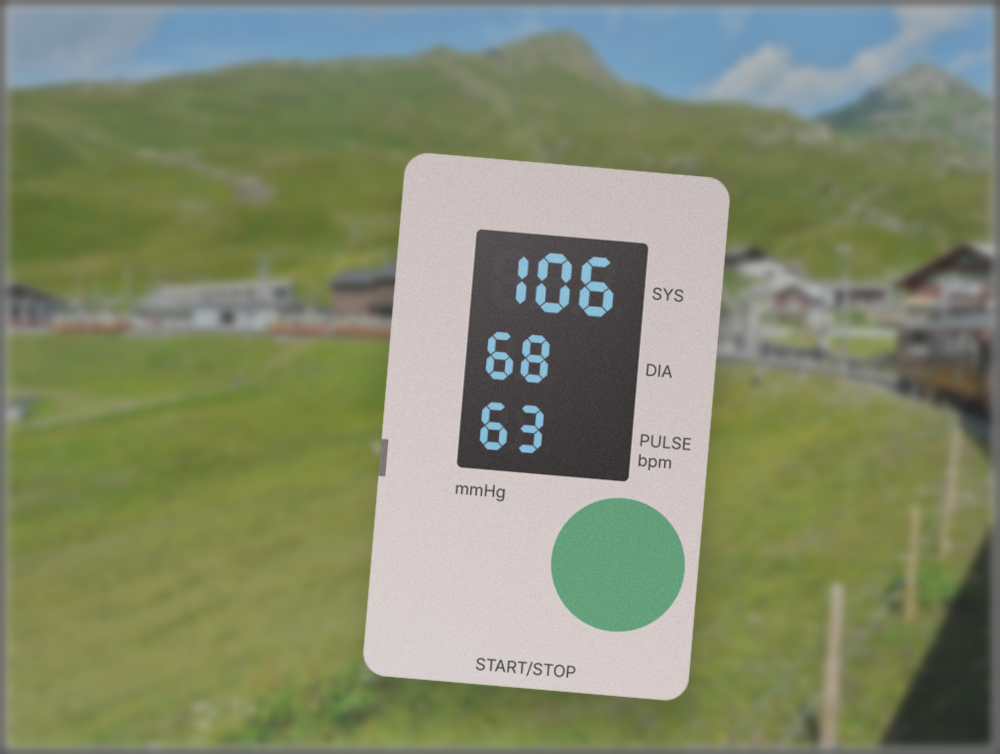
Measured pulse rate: 63 bpm
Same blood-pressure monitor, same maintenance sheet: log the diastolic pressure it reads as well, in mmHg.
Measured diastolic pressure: 68 mmHg
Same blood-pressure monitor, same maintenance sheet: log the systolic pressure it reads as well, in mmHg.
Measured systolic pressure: 106 mmHg
